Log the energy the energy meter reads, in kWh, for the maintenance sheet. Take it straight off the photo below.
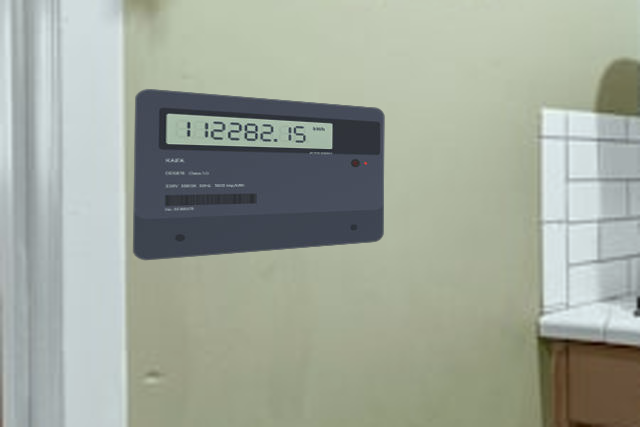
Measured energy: 112282.15 kWh
